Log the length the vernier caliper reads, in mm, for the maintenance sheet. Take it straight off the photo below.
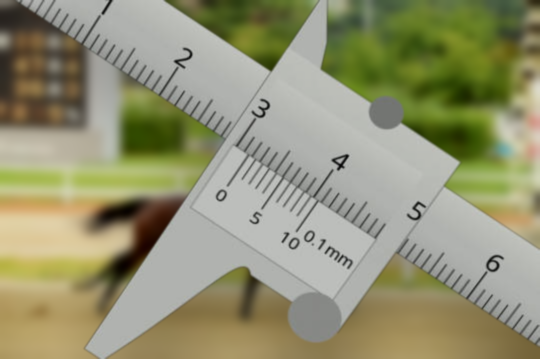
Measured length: 31.6 mm
